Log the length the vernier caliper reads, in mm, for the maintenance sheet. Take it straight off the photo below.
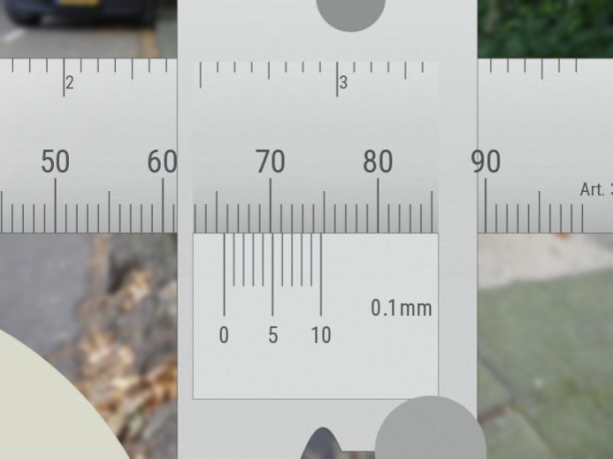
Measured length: 65.7 mm
